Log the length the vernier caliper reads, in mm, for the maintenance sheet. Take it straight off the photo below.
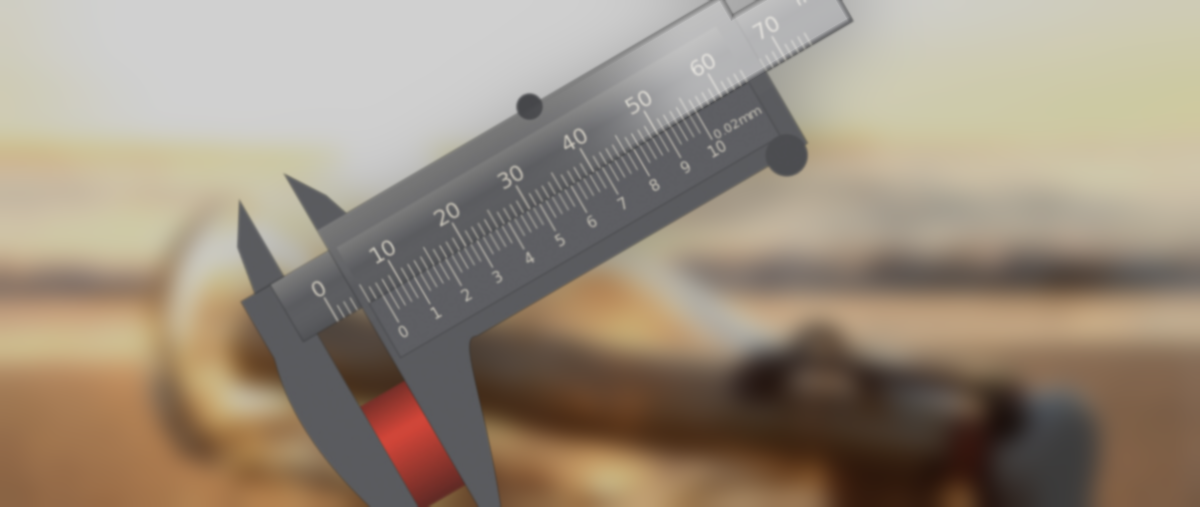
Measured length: 7.0 mm
